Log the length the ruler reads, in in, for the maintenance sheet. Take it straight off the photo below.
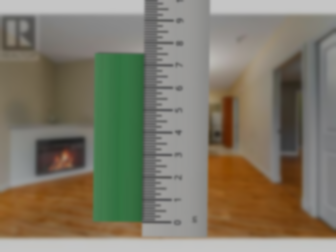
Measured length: 7.5 in
